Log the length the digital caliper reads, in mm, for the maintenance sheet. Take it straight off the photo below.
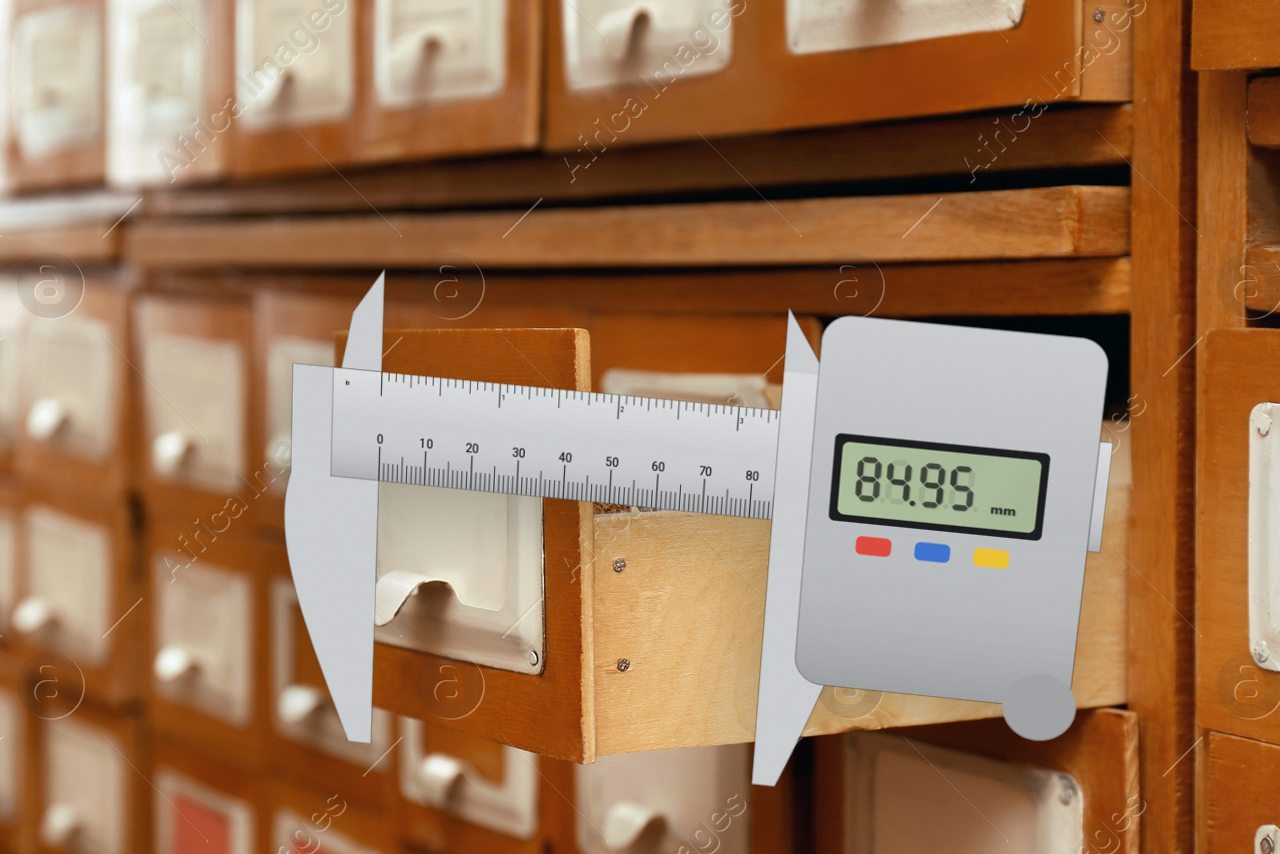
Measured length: 84.95 mm
